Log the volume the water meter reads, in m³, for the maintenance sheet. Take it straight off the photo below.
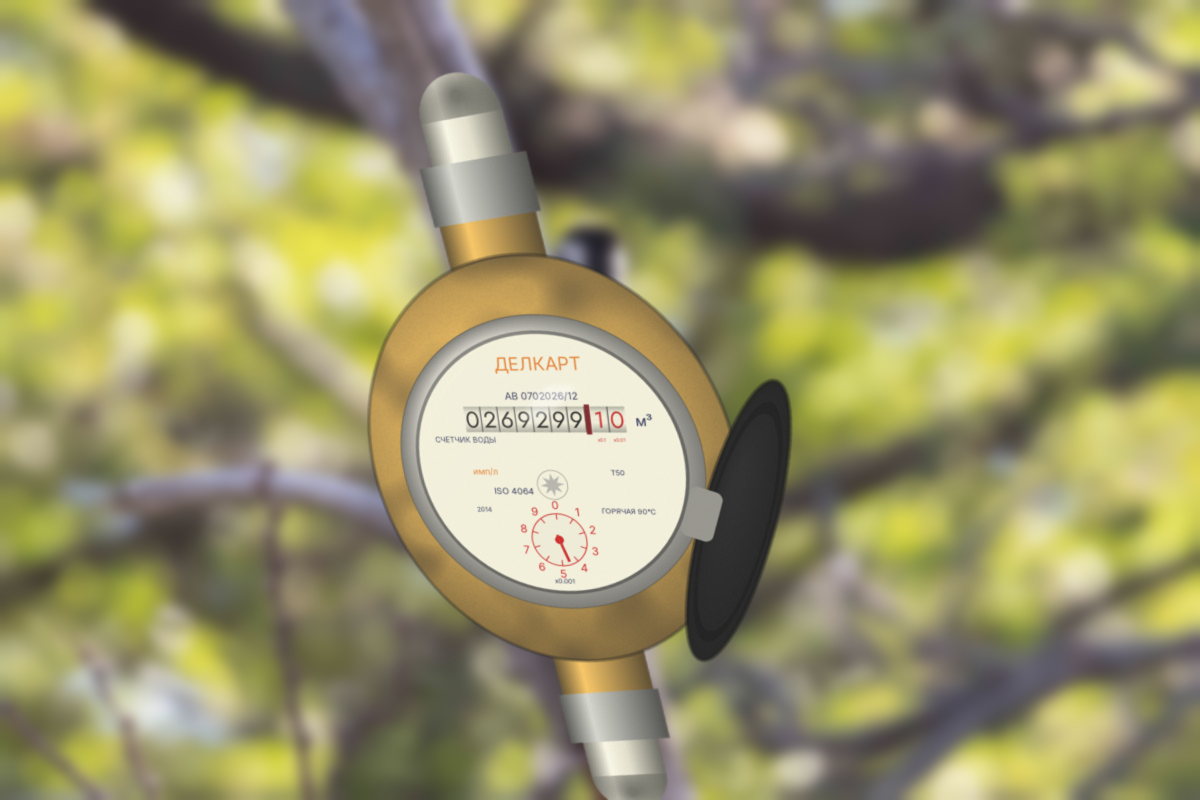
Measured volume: 269299.104 m³
